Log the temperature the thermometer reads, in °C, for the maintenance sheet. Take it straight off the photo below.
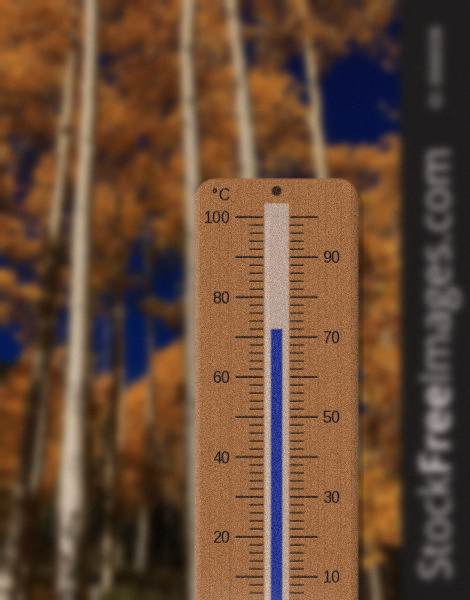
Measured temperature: 72 °C
